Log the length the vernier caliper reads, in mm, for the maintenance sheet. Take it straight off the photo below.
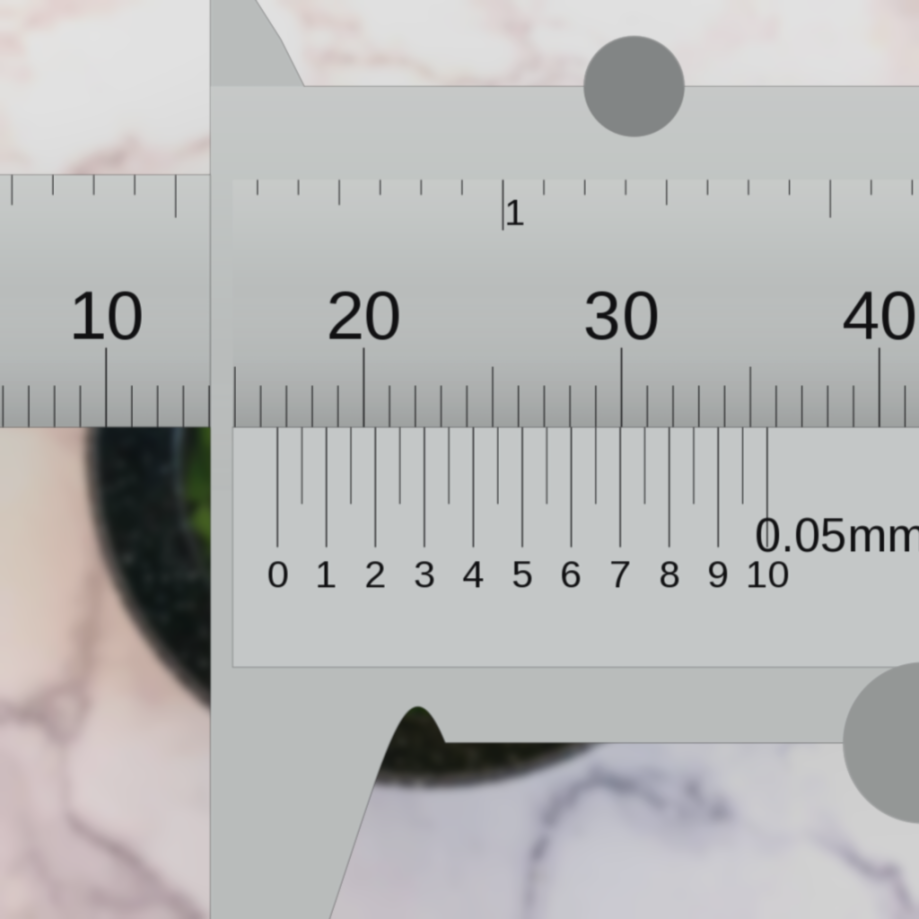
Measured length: 16.65 mm
